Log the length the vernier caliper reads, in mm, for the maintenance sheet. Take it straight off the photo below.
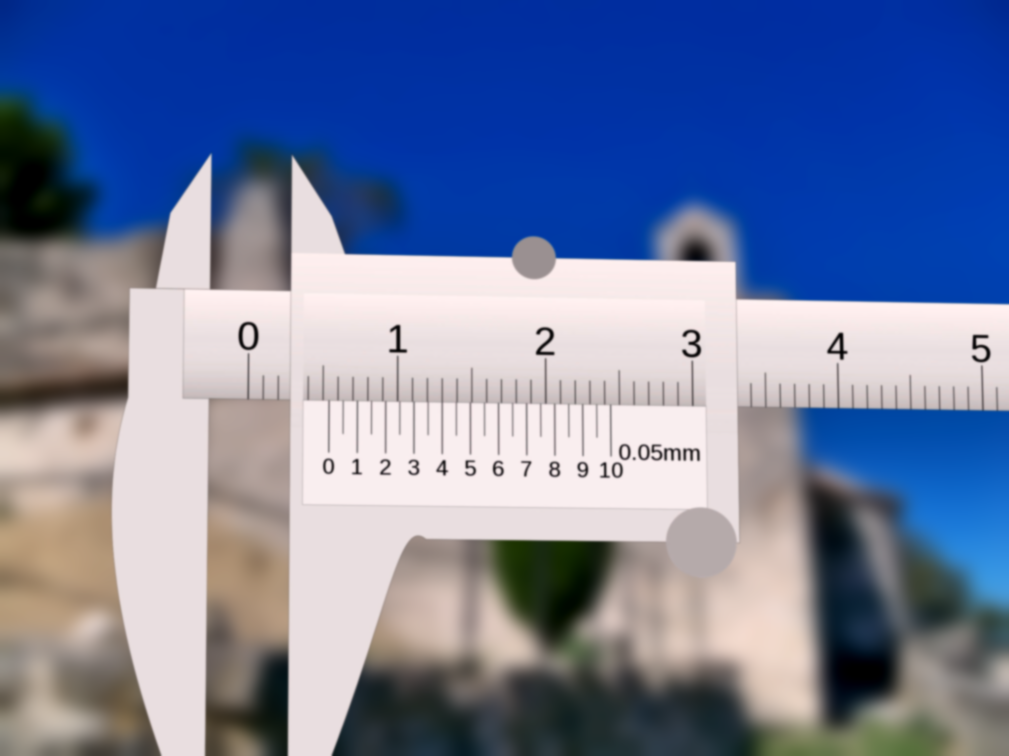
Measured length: 5.4 mm
